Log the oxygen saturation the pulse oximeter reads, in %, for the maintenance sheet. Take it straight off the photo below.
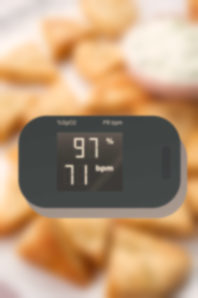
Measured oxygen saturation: 97 %
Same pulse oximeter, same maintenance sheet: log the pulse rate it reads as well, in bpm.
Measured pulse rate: 71 bpm
